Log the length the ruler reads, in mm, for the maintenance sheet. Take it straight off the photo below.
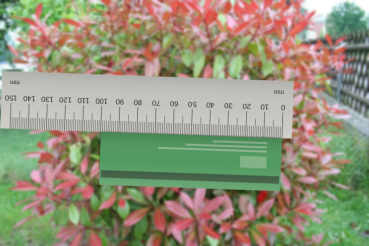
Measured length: 100 mm
